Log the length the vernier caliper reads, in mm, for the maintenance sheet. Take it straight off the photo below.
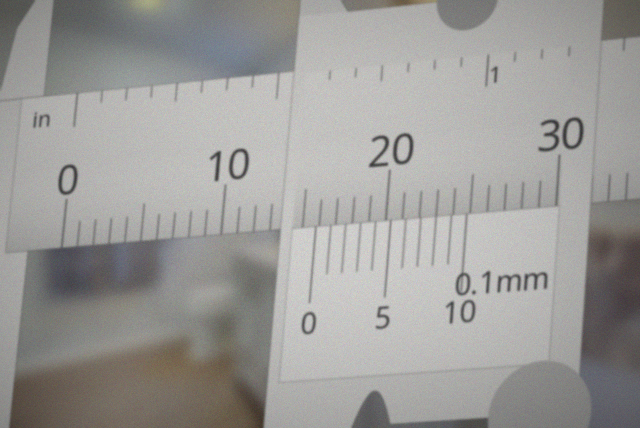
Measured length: 15.8 mm
